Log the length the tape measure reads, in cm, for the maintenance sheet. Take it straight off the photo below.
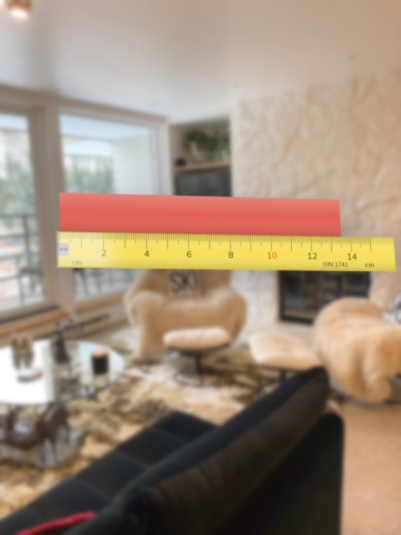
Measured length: 13.5 cm
